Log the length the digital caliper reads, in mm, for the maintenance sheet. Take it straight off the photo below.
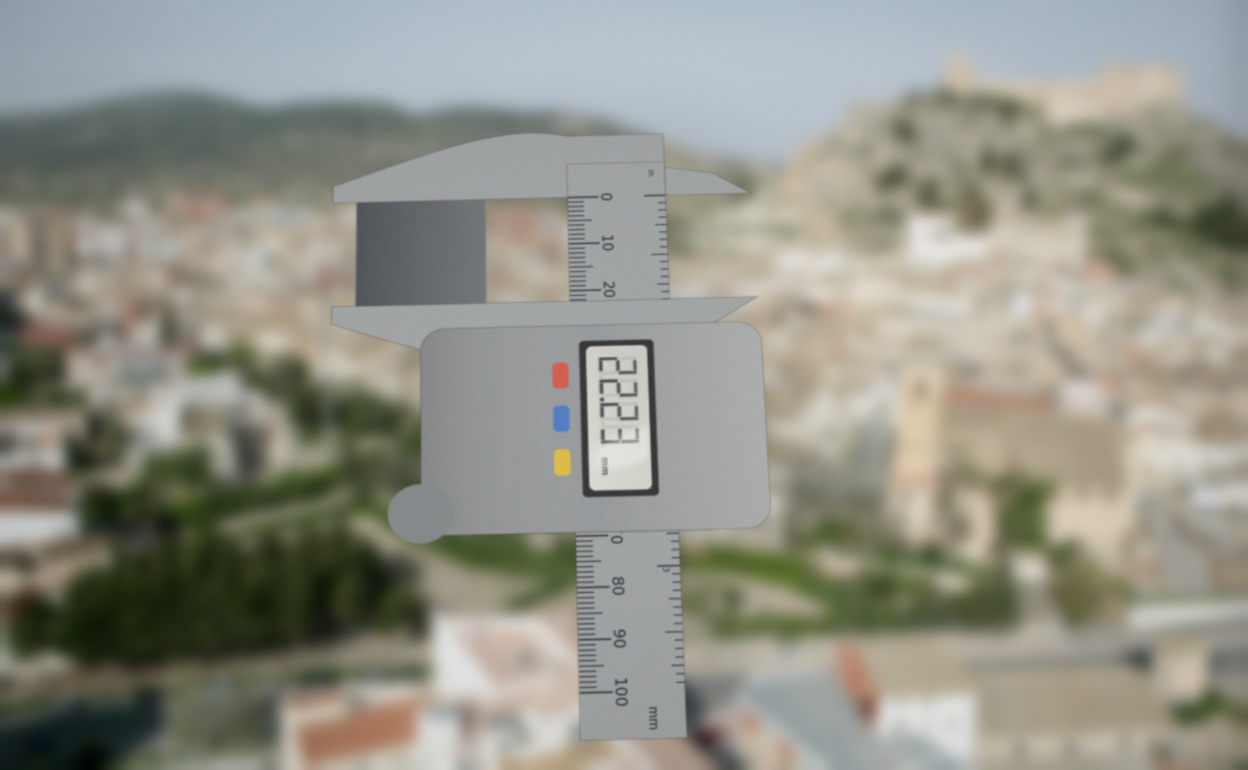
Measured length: 22.23 mm
